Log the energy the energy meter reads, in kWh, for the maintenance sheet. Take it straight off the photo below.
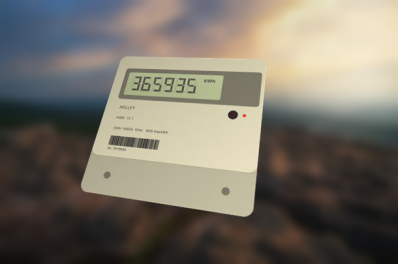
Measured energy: 365935 kWh
